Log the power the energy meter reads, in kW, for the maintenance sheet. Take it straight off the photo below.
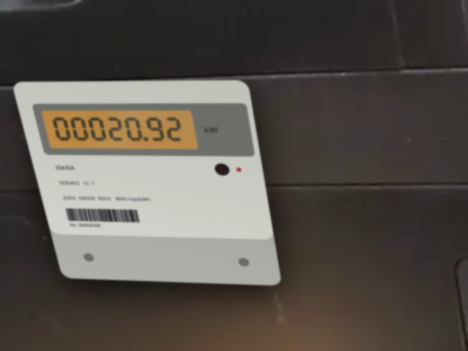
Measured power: 20.92 kW
